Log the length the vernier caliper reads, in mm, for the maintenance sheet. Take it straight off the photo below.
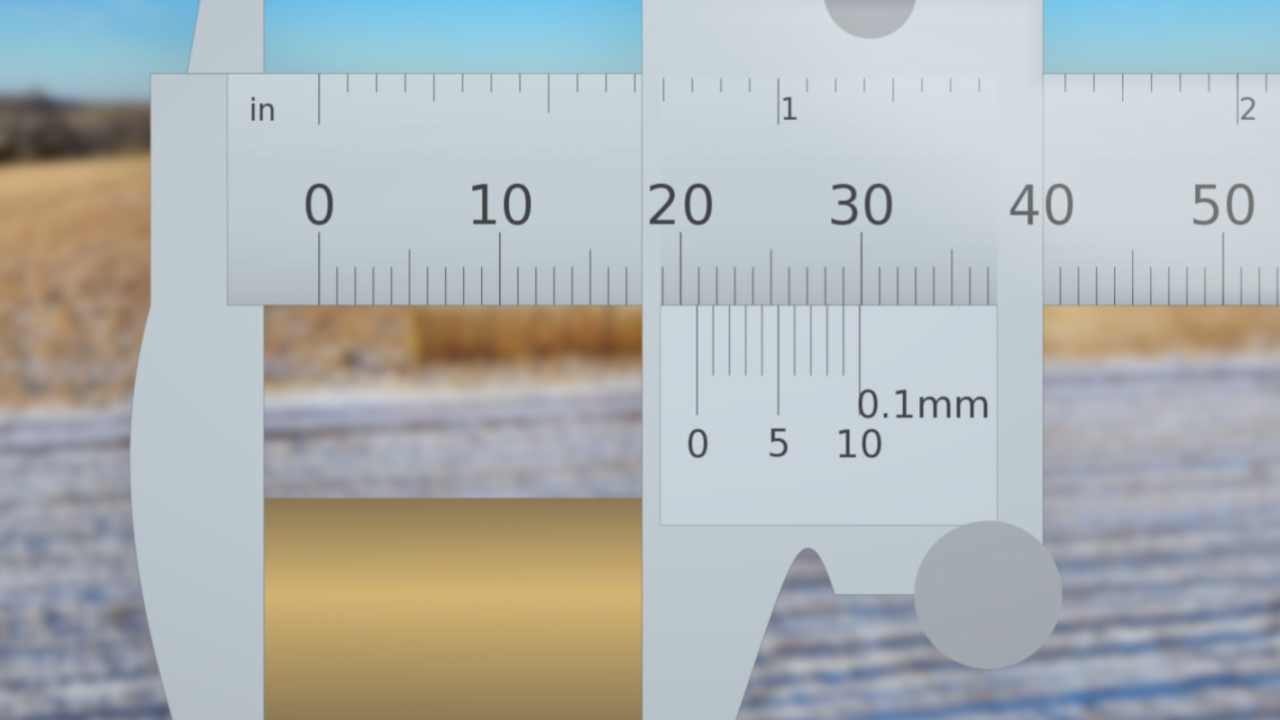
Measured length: 20.9 mm
